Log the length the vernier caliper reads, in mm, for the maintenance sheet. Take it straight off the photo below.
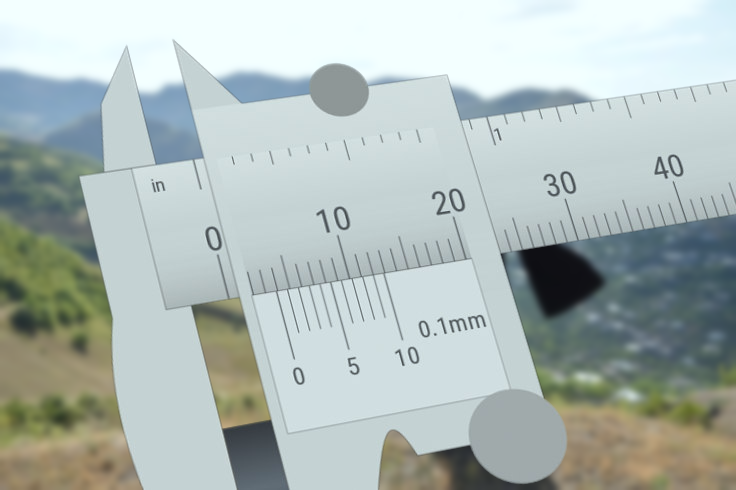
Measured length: 3.9 mm
